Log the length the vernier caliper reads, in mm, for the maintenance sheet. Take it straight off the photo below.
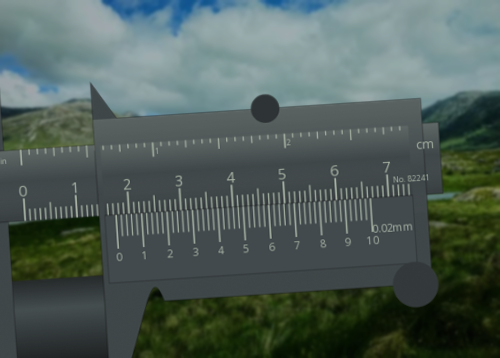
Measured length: 17.5 mm
